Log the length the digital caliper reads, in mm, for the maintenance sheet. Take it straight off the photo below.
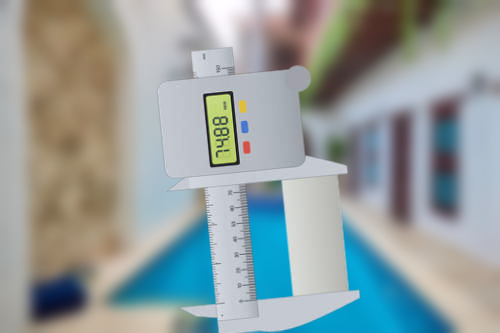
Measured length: 74.88 mm
